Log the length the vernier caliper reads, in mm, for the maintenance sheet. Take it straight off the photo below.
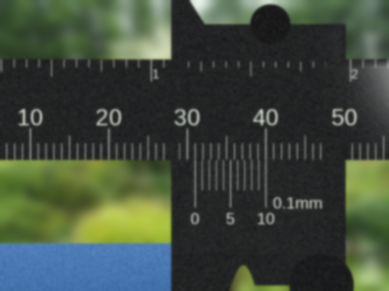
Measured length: 31.0 mm
